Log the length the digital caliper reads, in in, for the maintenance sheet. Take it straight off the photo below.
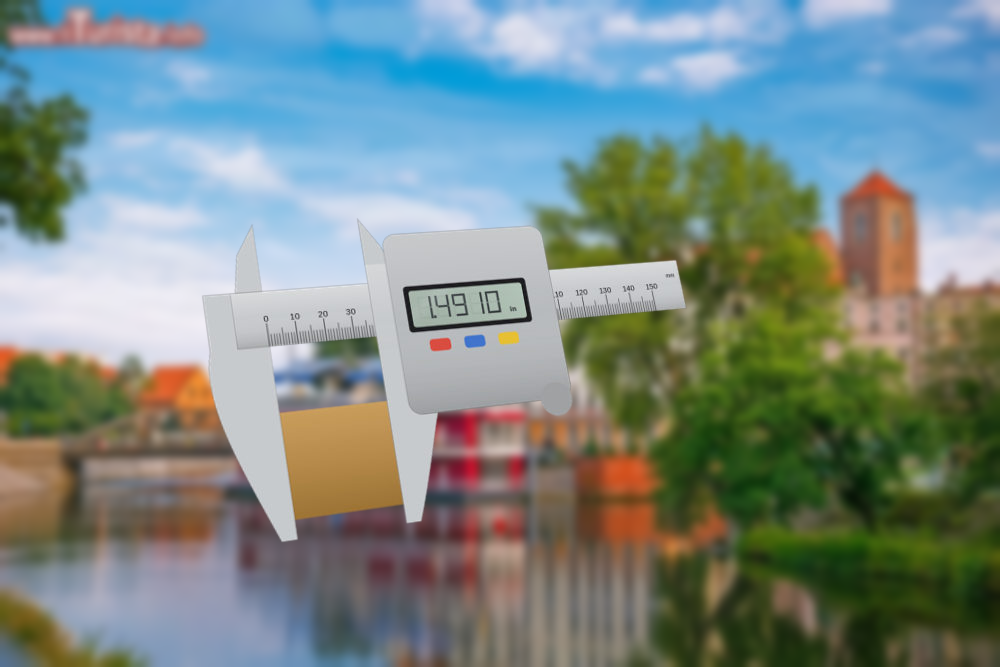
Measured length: 1.4910 in
